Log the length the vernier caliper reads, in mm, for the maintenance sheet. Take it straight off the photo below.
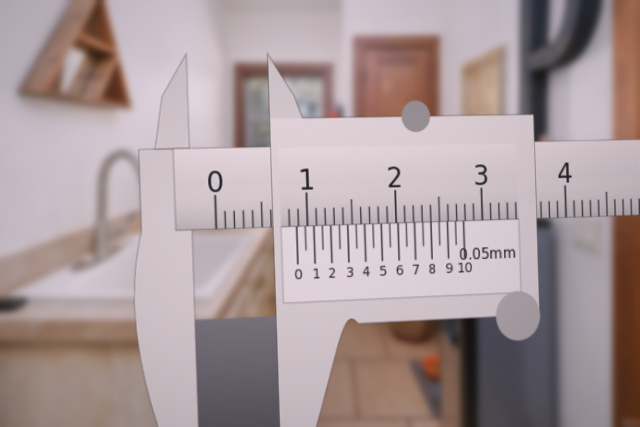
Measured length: 8.8 mm
